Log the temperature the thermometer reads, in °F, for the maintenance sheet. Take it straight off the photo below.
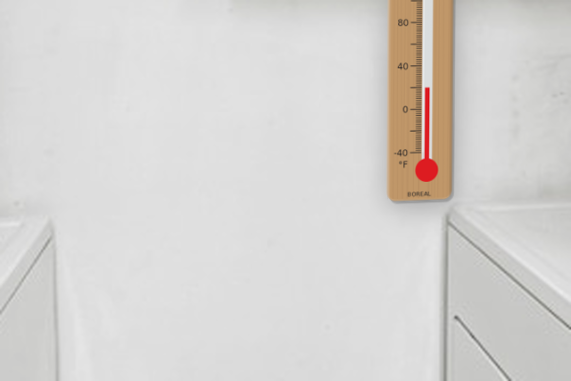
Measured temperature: 20 °F
